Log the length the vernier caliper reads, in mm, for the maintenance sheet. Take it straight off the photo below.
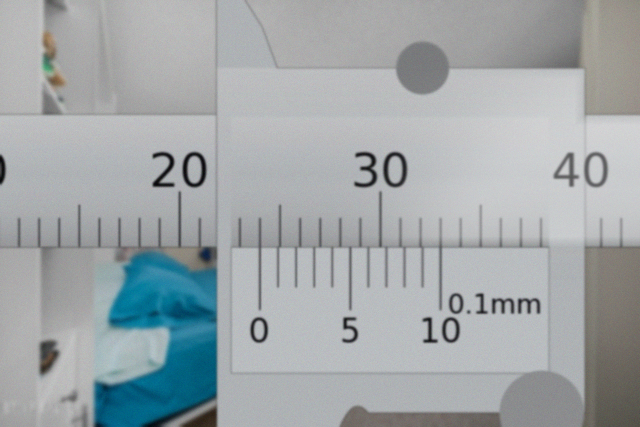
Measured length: 24.0 mm
